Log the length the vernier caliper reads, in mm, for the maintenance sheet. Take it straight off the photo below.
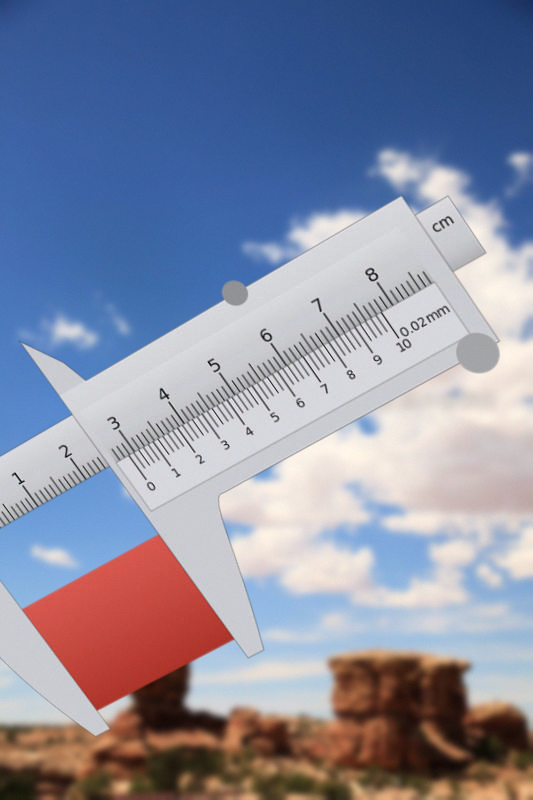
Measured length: 28.8 mm
